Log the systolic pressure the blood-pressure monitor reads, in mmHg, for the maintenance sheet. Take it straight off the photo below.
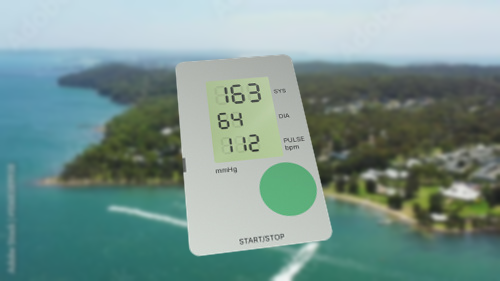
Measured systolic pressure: 163 mmHg
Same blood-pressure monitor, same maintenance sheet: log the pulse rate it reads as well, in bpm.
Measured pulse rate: 112 bpm
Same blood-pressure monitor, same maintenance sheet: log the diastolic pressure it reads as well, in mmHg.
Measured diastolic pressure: 64 mmHg
